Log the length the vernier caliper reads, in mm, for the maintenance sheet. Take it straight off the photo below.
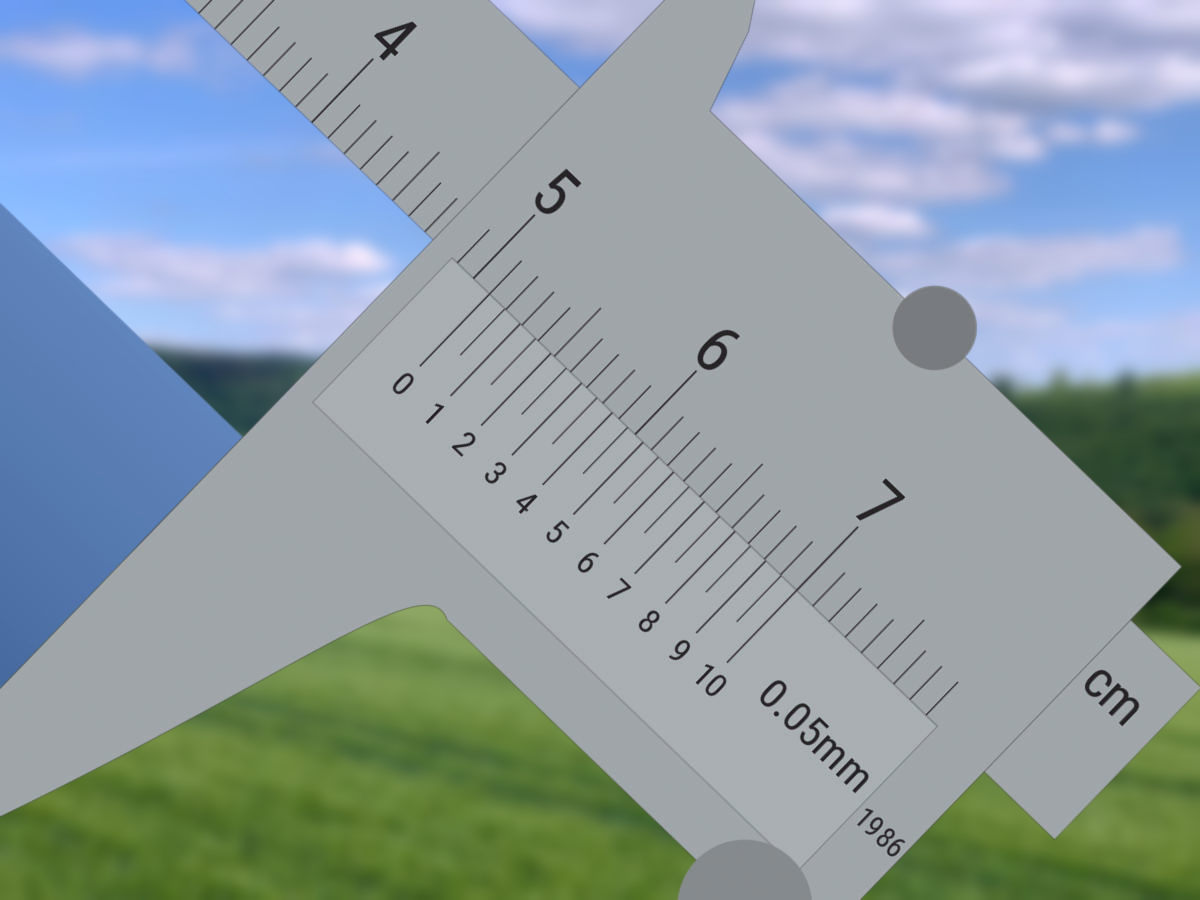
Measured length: 51.0 mm
